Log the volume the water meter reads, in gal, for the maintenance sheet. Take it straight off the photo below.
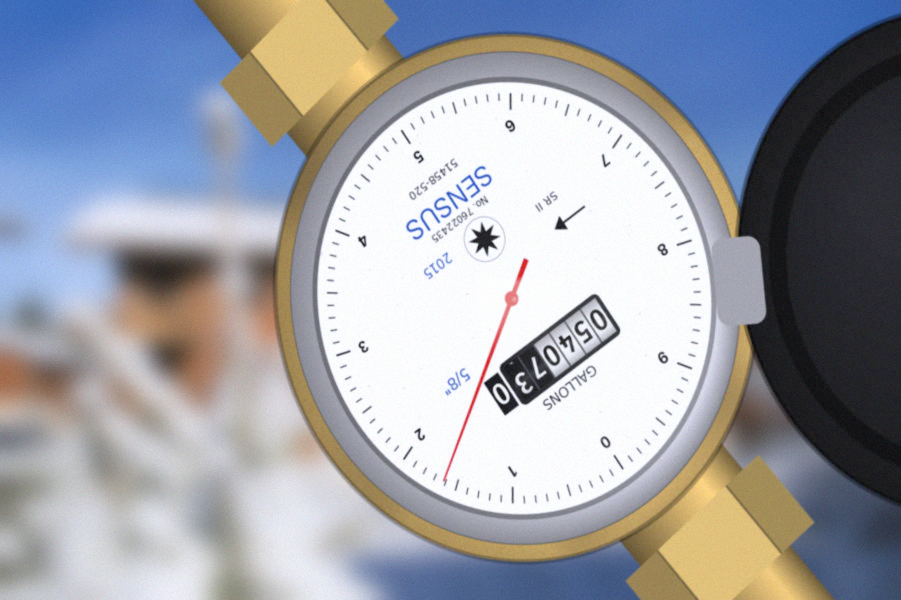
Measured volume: 540731.6 gal
